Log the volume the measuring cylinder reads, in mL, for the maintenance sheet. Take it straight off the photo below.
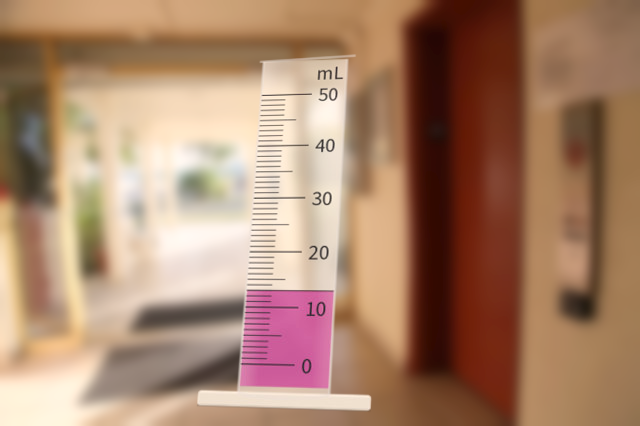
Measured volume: 13 mL
